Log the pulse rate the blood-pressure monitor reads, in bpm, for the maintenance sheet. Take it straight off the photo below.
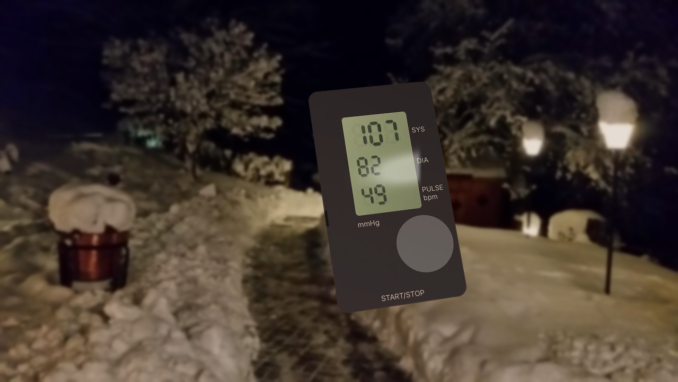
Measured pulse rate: 49 bpm
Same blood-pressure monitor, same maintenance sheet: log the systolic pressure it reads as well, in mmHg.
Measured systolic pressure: 107 mmHg
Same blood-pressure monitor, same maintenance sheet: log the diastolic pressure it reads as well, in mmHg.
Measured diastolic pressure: 82 mmHg
